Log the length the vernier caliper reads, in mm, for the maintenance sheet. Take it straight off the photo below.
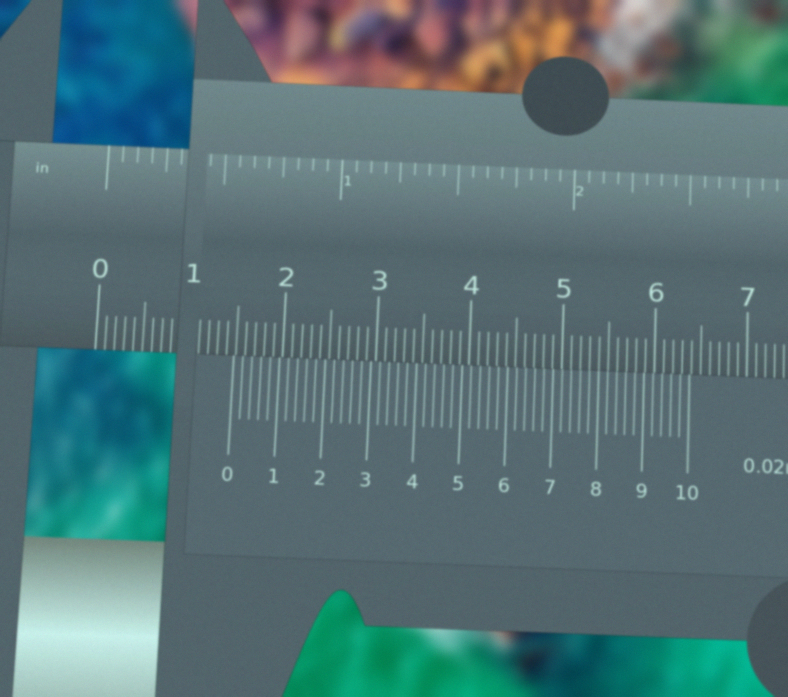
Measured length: 14.8 mm
